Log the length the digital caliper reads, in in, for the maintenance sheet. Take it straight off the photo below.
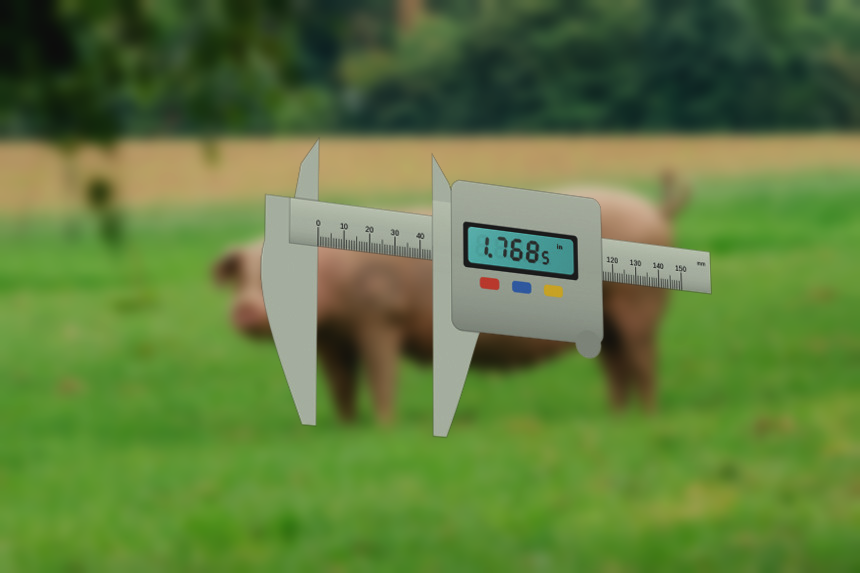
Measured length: 1.7685 in
